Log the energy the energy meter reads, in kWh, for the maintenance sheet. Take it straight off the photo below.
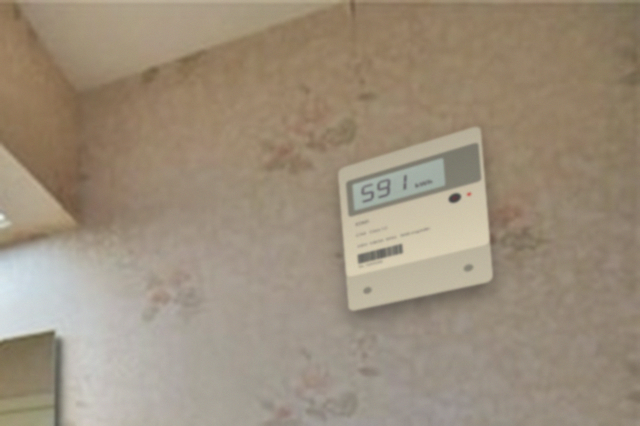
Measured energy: 591 kWh
